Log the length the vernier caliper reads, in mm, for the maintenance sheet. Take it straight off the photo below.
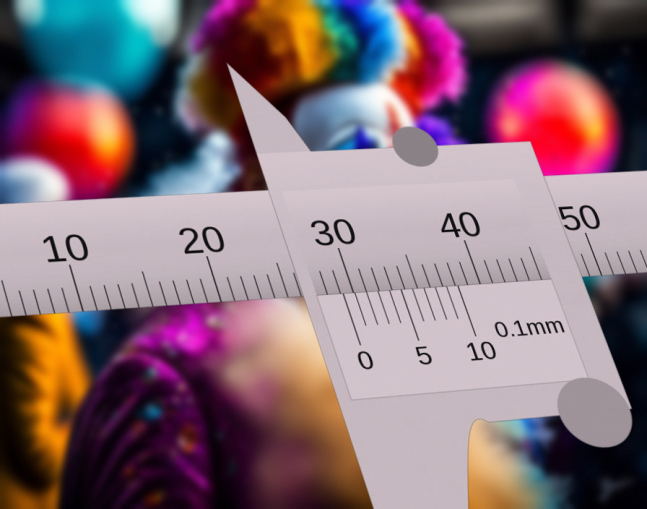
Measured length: 29.2 mm
